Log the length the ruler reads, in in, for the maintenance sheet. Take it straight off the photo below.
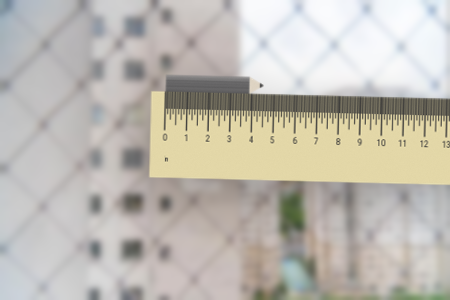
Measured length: 4.5 in
